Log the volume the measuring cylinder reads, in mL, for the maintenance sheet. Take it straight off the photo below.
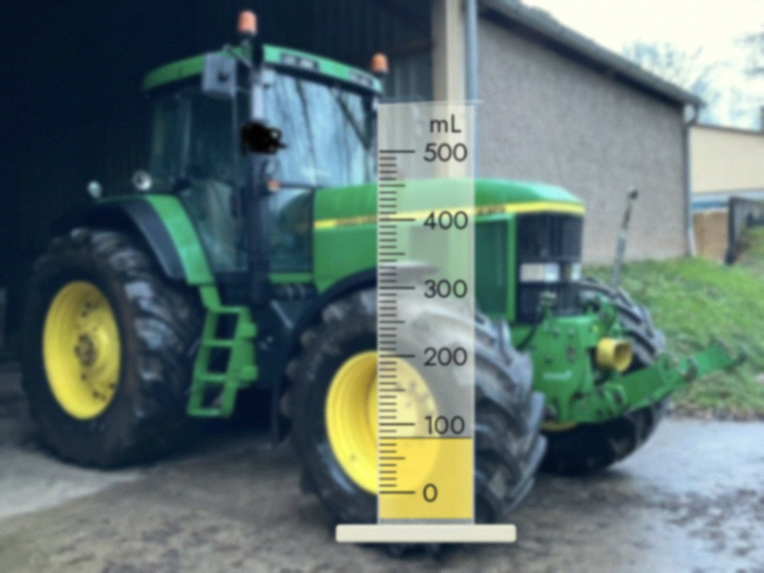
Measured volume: 80 mL
